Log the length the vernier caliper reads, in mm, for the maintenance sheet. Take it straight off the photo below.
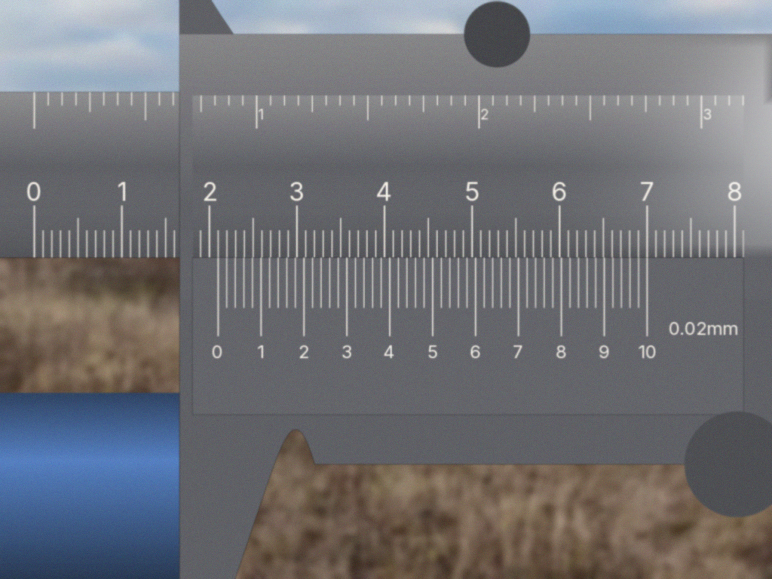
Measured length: 21.0 mm
